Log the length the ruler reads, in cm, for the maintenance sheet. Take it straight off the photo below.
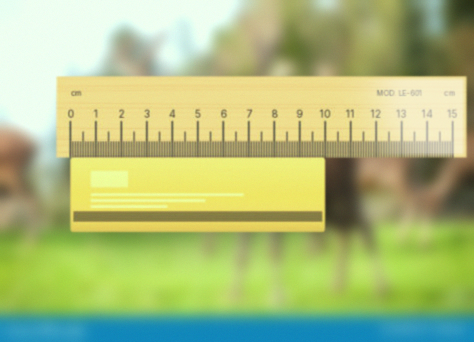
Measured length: 10 cm
